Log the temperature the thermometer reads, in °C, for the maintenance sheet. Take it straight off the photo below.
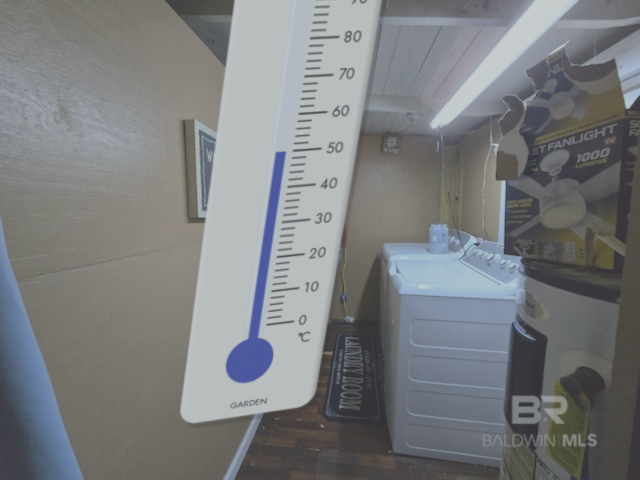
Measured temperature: 50 °C
